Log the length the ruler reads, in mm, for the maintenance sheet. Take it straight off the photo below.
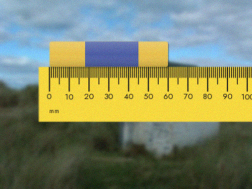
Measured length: 60 mm
